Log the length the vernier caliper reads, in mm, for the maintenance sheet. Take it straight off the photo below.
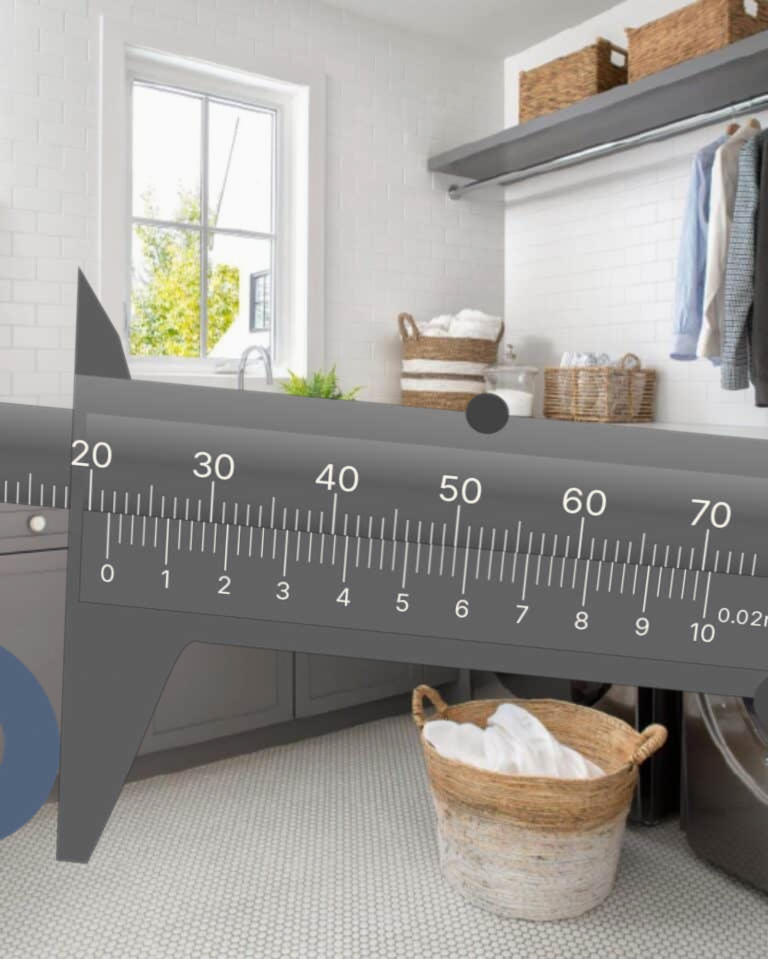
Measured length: 21.6 mm
